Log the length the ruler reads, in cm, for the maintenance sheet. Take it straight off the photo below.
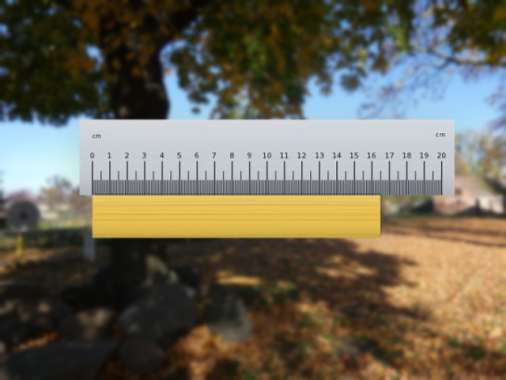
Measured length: 16.5 cm
